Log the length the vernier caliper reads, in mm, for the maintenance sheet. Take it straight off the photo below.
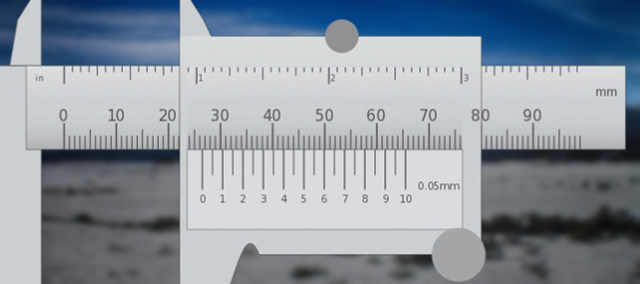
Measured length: 26.5 mm
